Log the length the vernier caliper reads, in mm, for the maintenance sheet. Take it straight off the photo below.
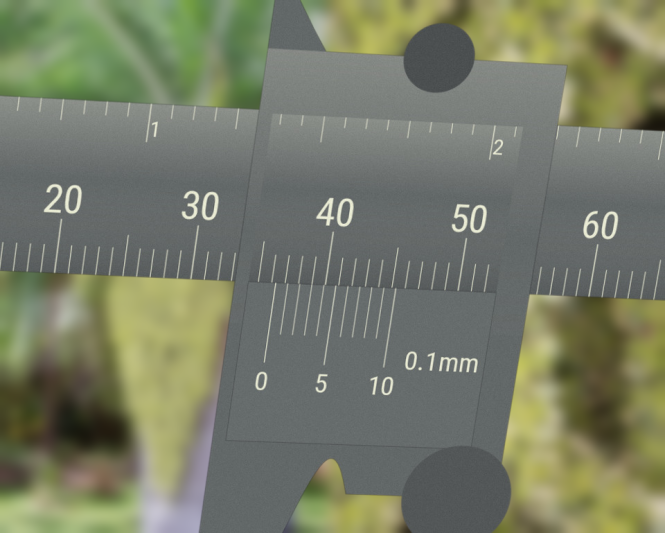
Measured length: 36.3 mm
